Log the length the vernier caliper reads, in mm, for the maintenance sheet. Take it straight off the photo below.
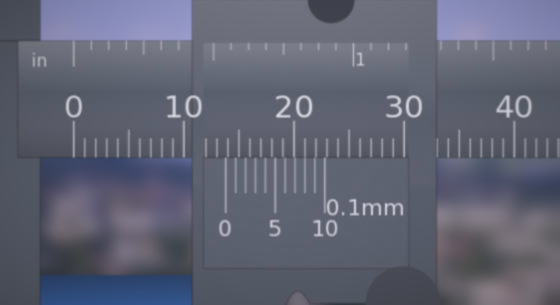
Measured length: 13.8 mm
